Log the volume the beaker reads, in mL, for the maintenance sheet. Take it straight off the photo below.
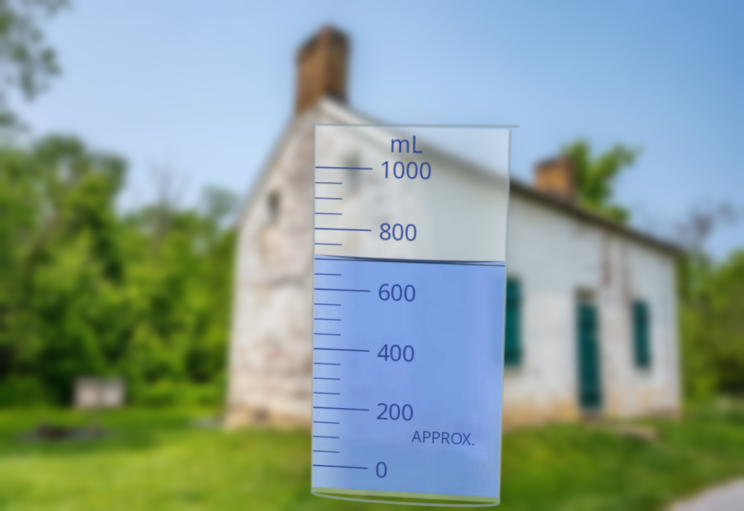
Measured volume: 700 mL
